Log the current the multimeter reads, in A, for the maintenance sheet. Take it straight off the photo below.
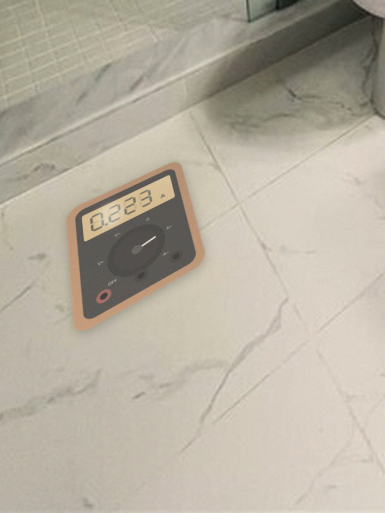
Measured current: 0.223 A
